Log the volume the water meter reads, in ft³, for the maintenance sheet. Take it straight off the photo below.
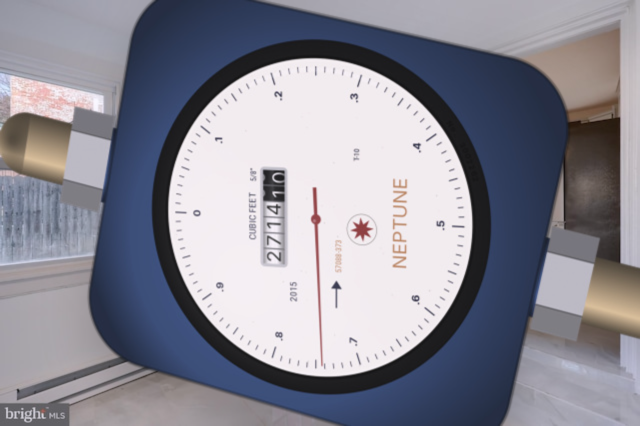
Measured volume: 271409.74 ft³
